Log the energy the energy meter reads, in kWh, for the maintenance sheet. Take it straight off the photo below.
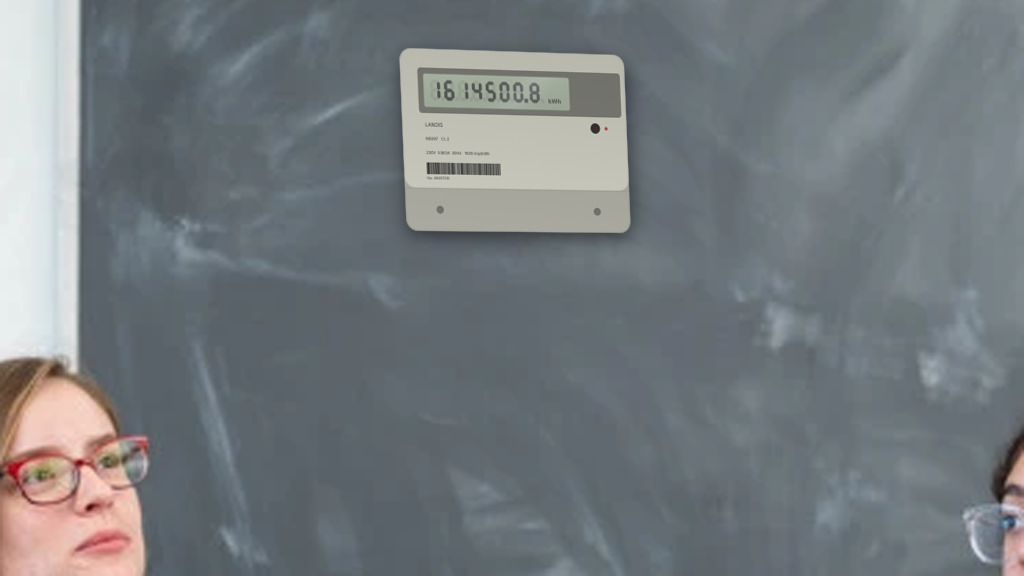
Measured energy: 1614500.8 kWh
